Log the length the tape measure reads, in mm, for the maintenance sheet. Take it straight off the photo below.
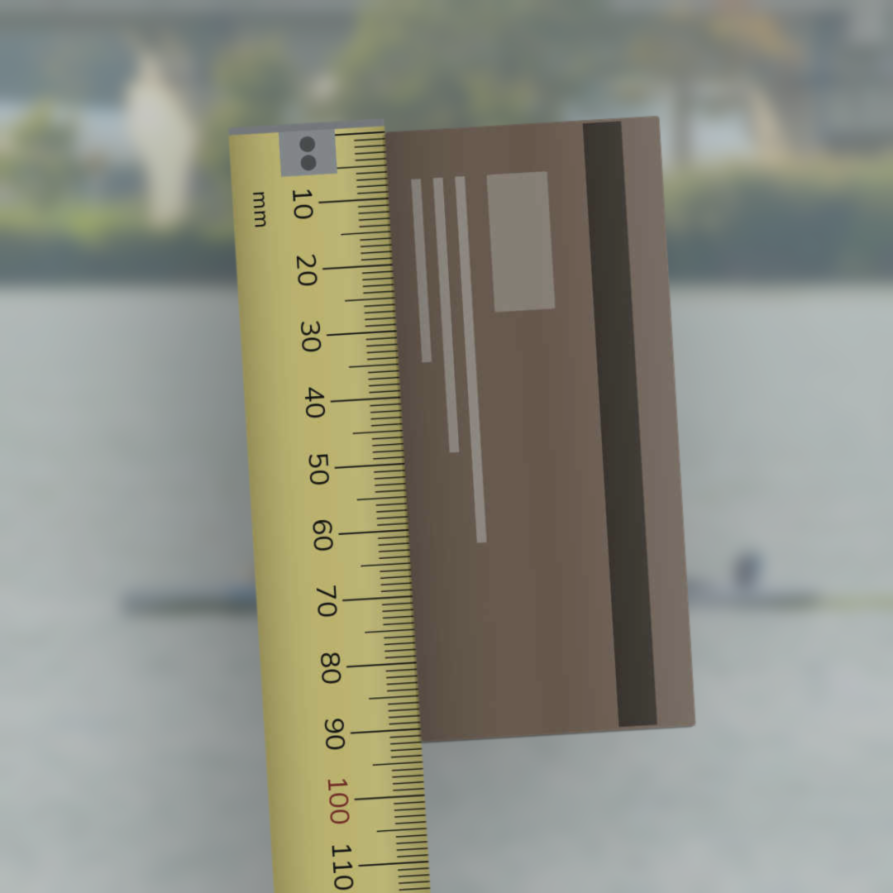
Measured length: 92 mm
